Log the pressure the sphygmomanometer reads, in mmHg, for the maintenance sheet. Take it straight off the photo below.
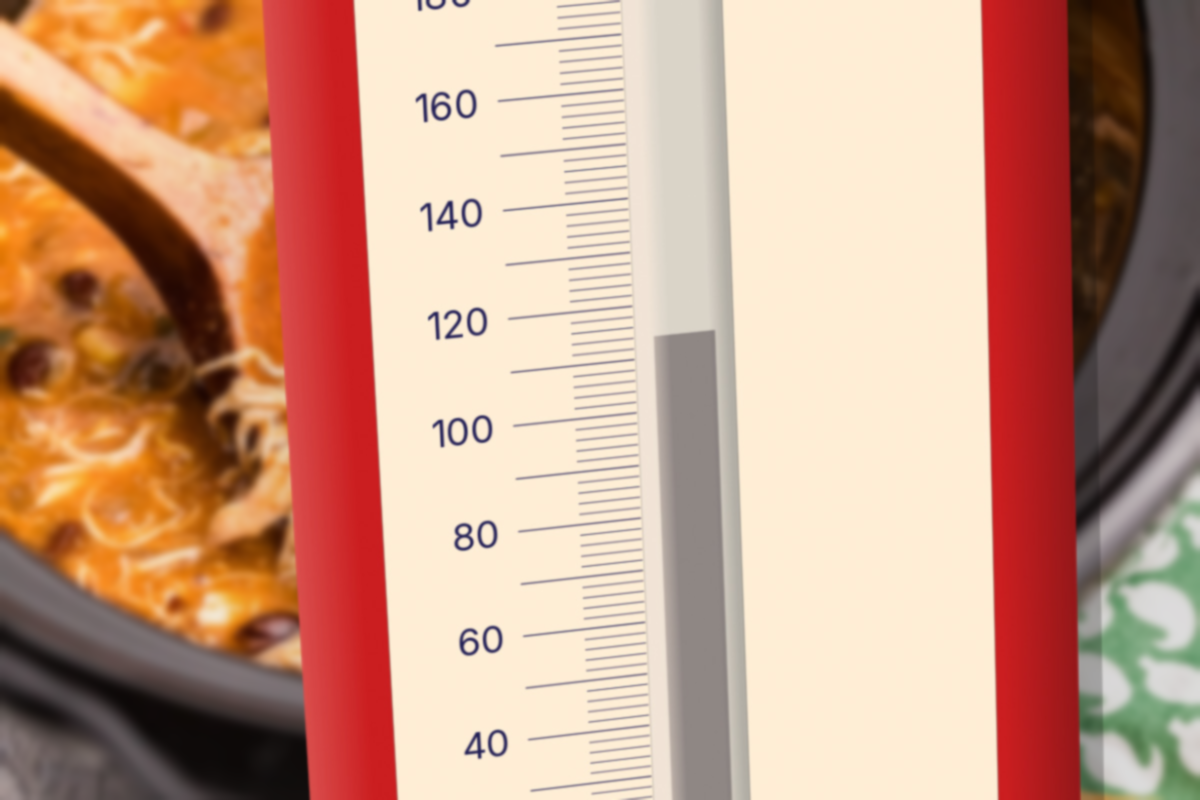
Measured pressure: 114 mmHg
